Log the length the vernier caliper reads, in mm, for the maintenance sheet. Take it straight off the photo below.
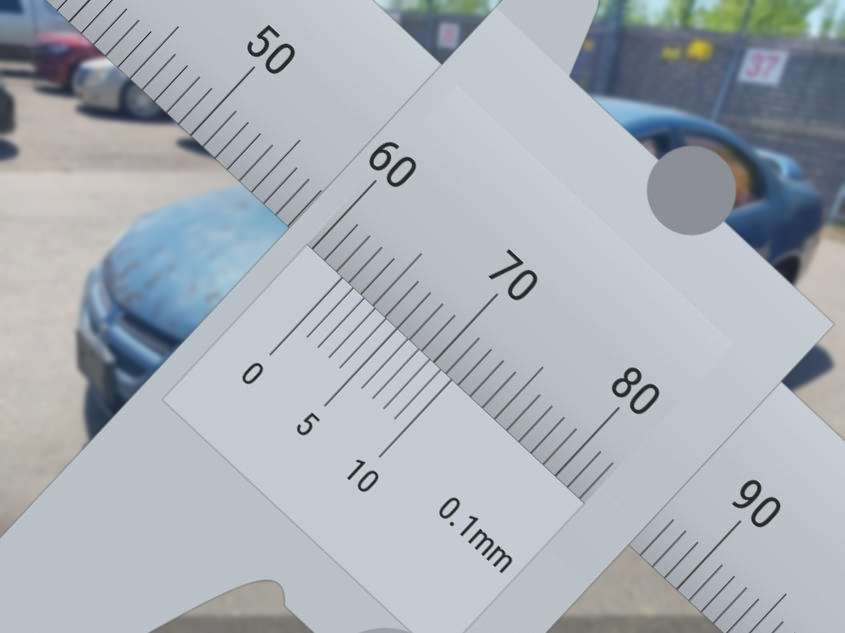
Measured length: 62.5 mm
